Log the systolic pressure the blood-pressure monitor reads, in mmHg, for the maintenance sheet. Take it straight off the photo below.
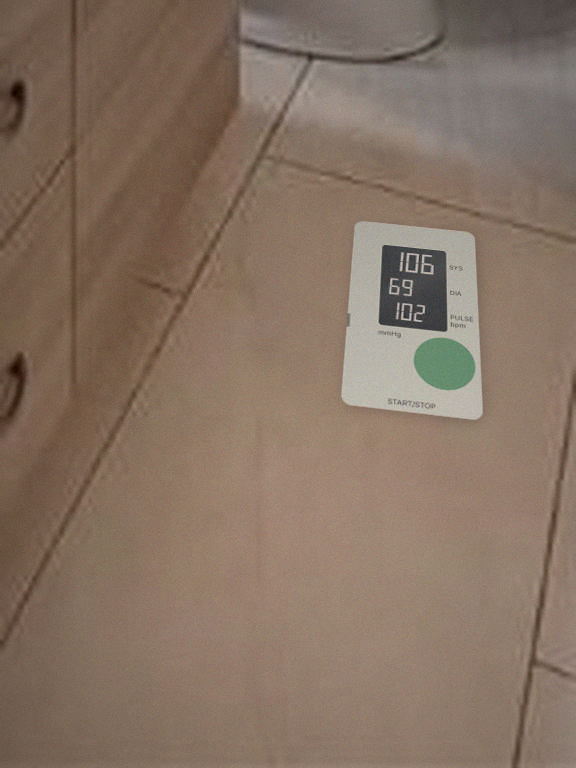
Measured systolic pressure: 106 mmHg
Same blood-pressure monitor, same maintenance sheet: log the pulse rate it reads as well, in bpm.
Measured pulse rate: 102 bpm
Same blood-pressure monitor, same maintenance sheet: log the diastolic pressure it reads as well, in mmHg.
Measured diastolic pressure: 69 mmHg
